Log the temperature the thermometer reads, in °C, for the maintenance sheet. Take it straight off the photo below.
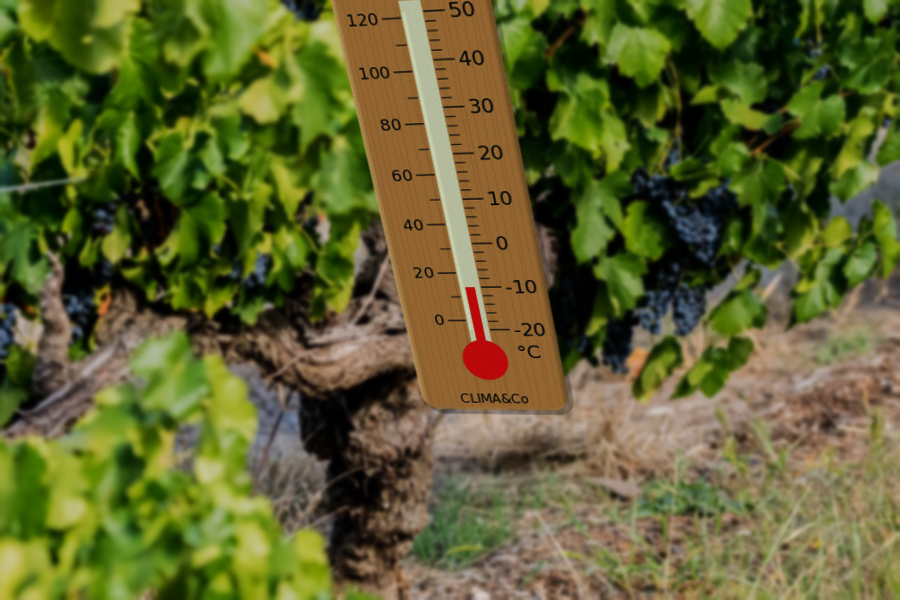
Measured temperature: -10 °C
